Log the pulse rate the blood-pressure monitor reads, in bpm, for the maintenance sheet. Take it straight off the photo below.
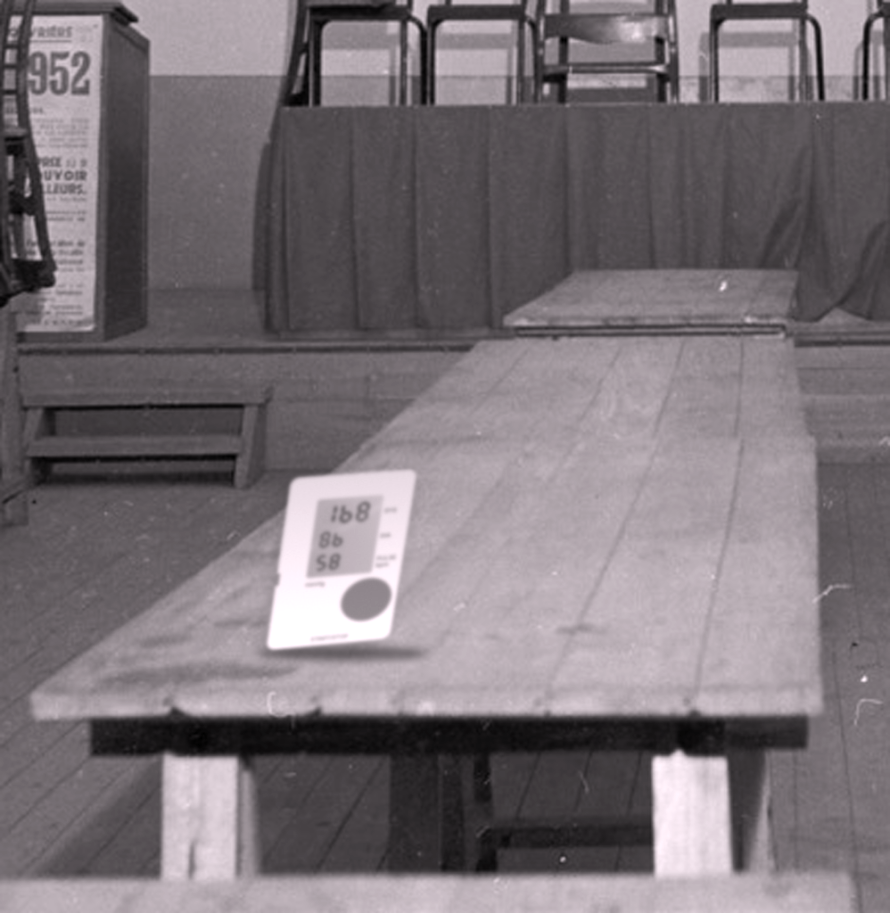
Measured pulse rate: 58 bpm
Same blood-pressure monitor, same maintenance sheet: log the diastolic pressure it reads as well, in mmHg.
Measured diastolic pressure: 86 mmHg
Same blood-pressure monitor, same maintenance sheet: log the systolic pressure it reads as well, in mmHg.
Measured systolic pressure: 168 mmHg
